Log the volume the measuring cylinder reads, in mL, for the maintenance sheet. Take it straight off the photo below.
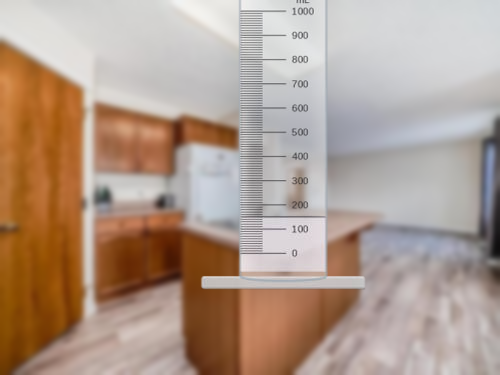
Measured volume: 150 mL
